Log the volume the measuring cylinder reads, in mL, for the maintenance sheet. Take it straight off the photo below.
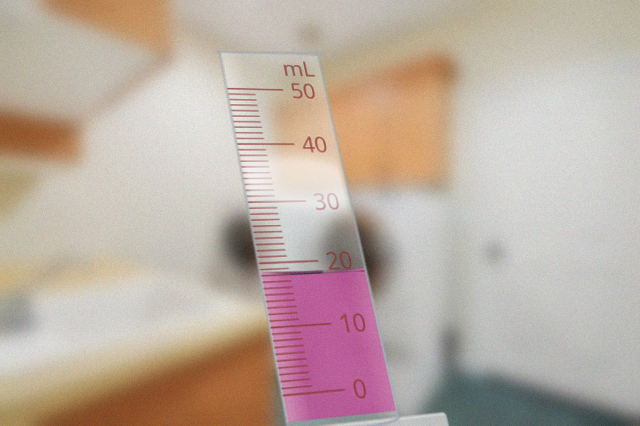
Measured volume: 18 mL
